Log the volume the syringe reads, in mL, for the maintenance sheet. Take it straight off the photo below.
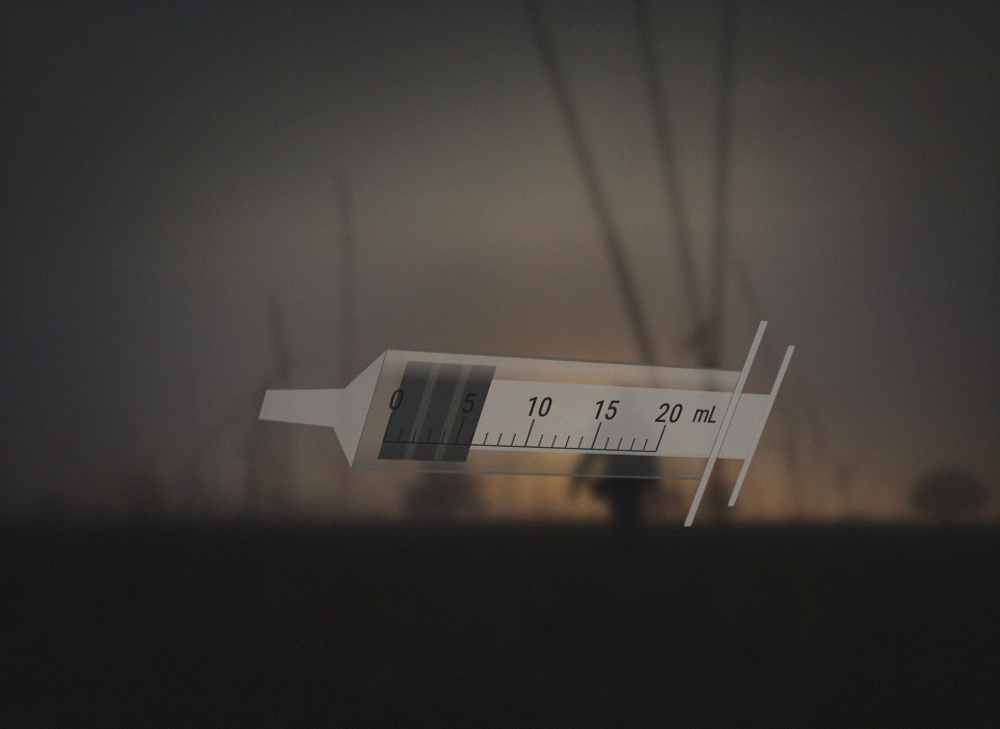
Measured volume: 0 mL
